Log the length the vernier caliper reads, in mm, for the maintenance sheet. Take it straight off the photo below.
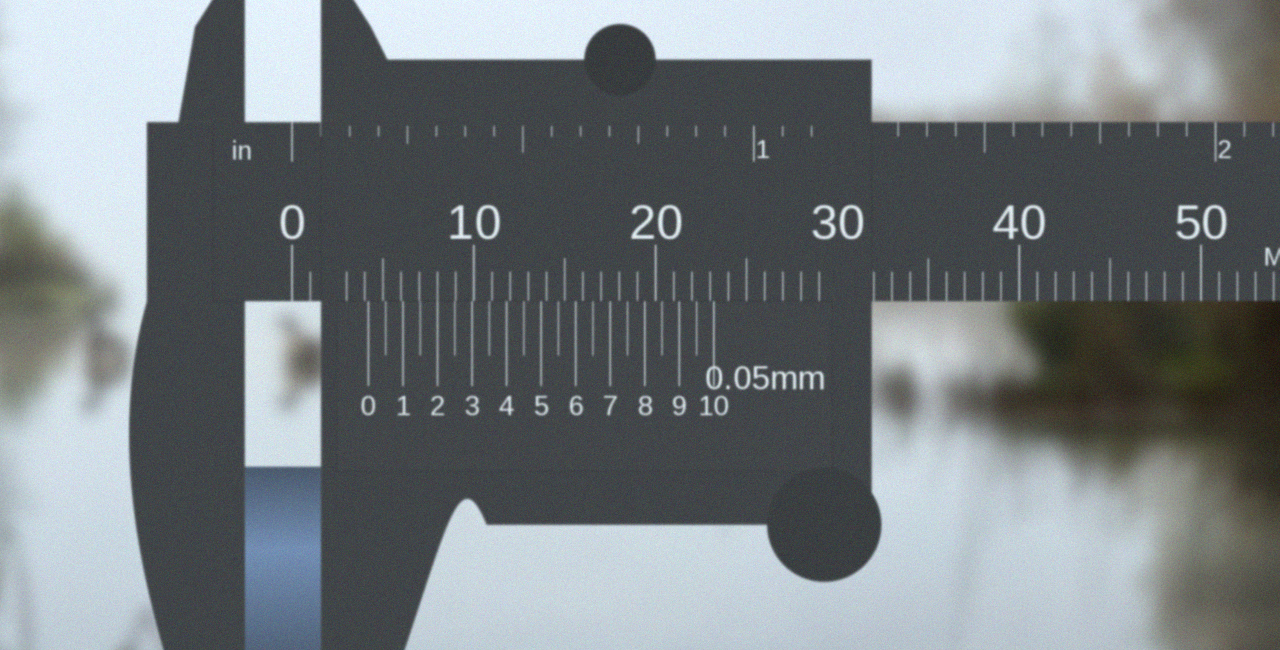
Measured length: 4.2 mm
